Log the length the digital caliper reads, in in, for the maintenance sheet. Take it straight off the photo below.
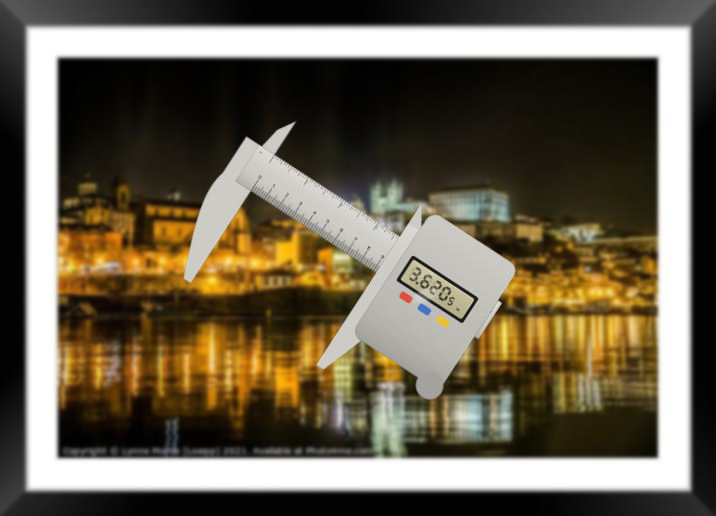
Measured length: 3.6205 in
